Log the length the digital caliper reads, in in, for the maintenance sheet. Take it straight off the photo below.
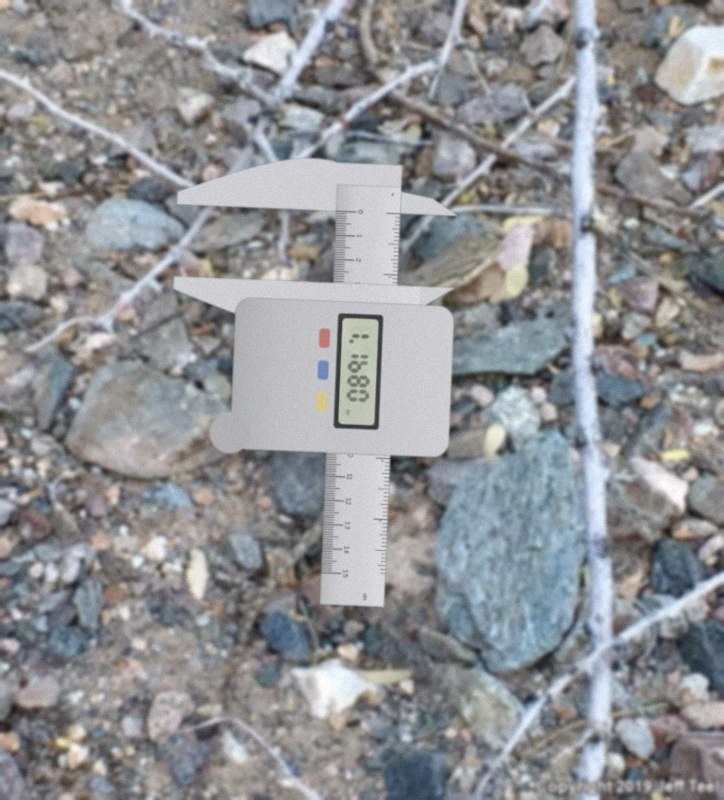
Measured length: 1.1680 in
